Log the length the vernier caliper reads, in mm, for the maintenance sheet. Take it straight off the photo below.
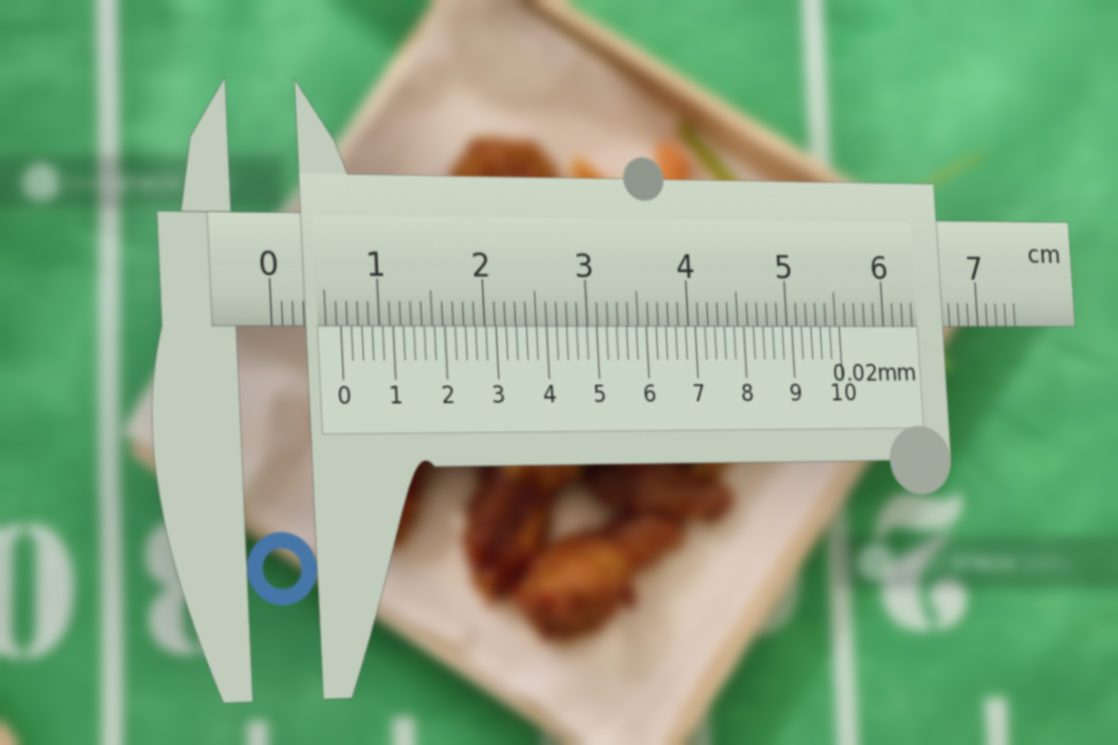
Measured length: 6.4 mm
